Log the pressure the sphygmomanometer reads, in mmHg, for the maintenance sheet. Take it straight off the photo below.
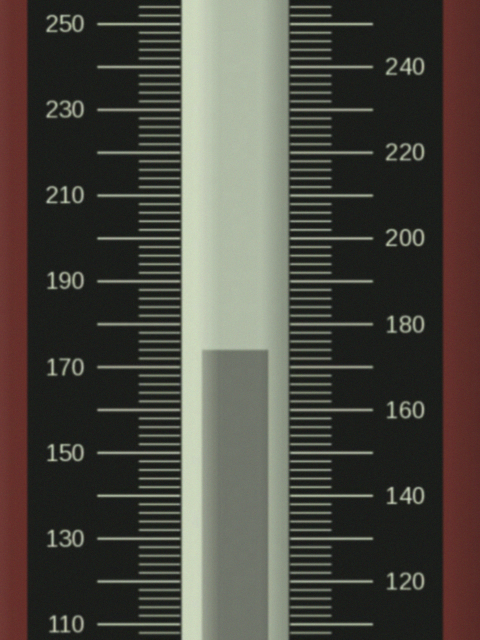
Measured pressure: 174 mmHg
